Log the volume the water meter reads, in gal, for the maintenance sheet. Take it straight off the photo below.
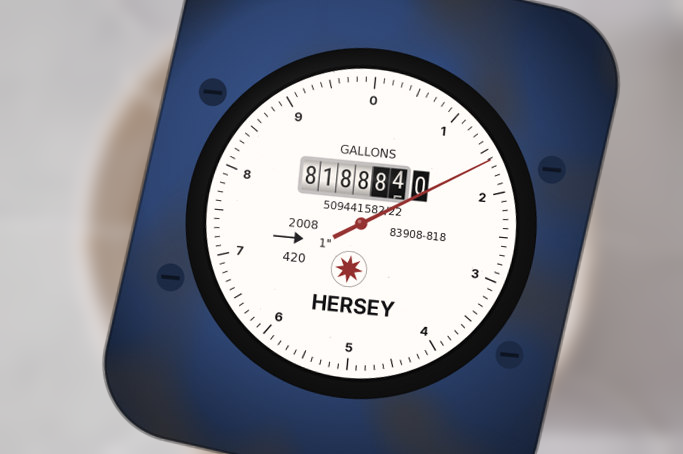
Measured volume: 8188841.6 gal
